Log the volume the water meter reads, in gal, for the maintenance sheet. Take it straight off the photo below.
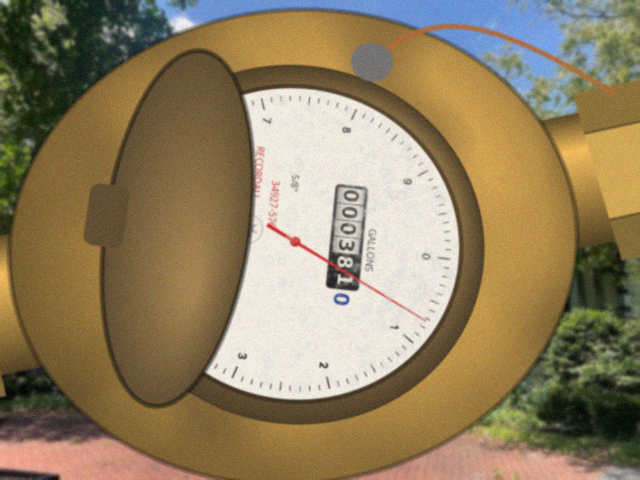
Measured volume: 3810.7 gal
